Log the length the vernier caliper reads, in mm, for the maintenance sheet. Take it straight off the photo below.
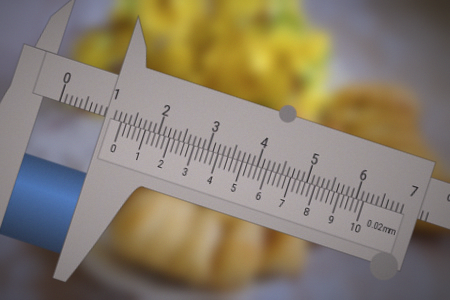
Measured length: 12.5 mm
